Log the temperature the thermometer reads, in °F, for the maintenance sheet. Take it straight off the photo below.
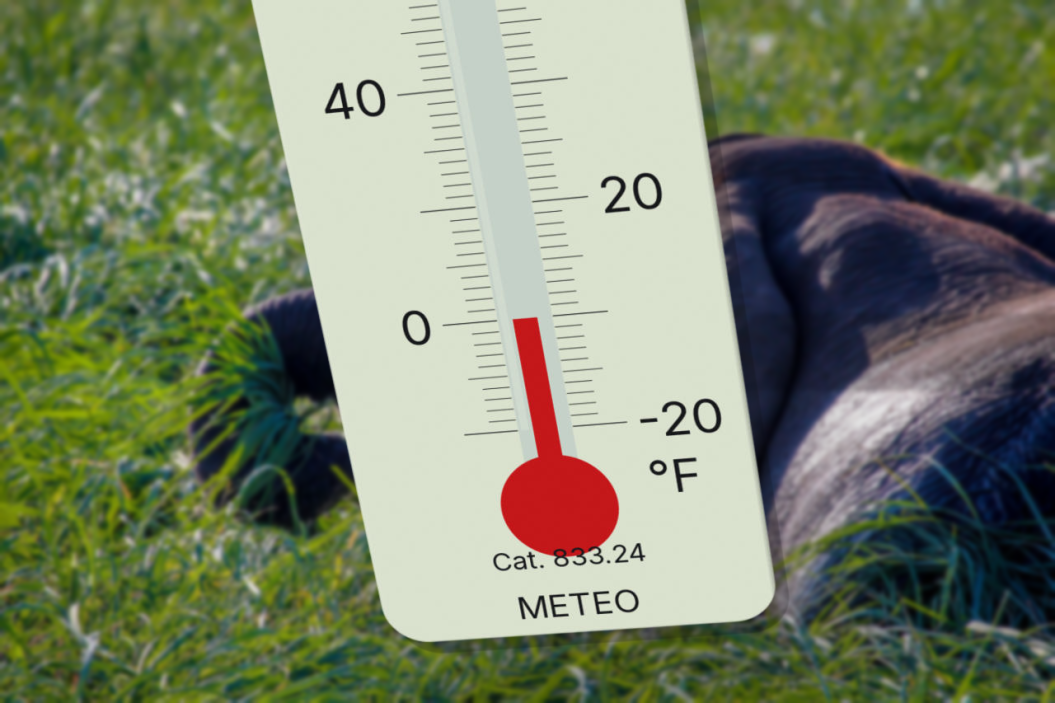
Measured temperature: 0 °F
